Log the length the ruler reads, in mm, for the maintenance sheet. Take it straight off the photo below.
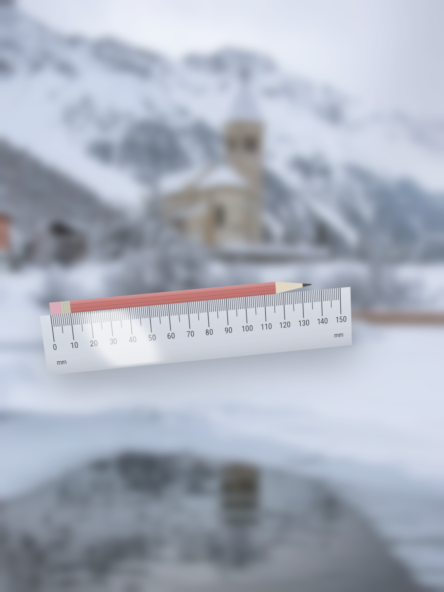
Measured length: 135 mm
